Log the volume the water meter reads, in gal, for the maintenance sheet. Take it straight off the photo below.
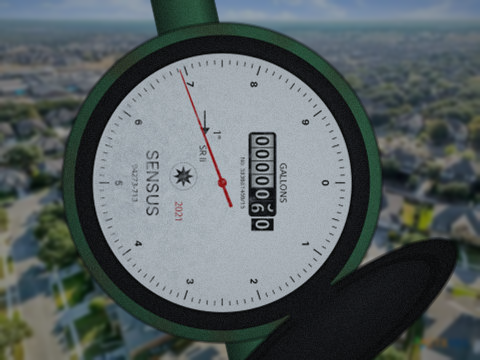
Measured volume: 56.9 gal
